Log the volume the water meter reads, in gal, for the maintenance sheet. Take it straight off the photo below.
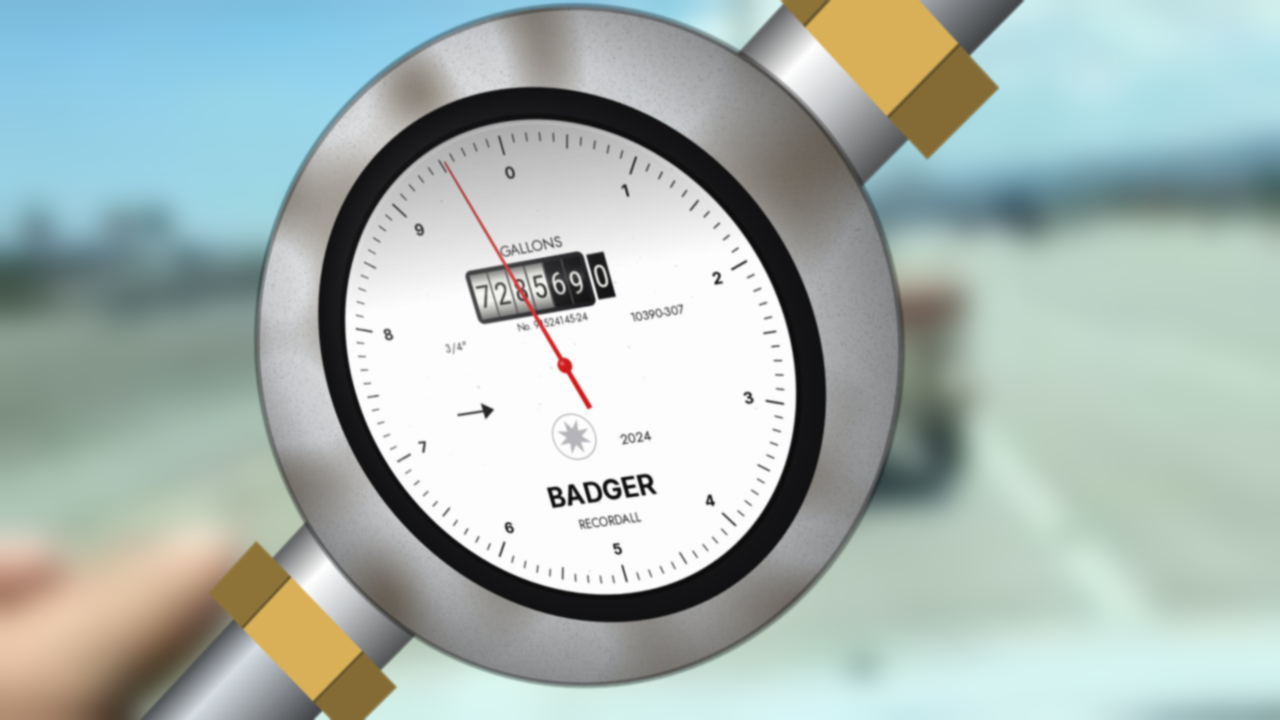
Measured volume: 7285689.5 gal
